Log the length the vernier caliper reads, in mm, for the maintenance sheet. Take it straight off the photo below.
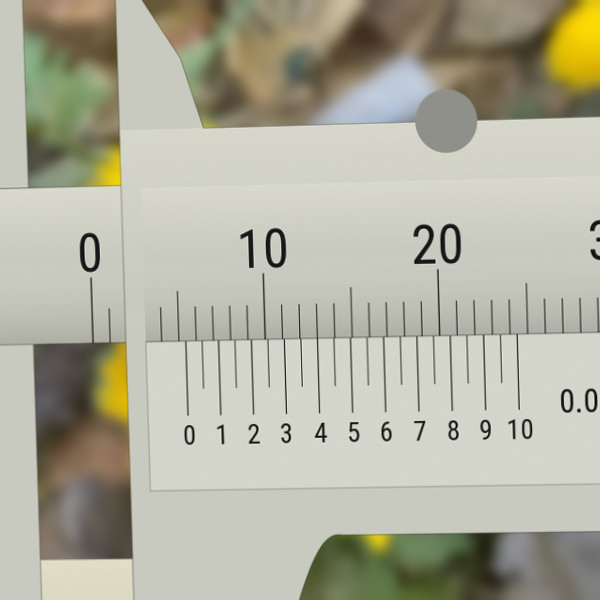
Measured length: 5.4 mm
